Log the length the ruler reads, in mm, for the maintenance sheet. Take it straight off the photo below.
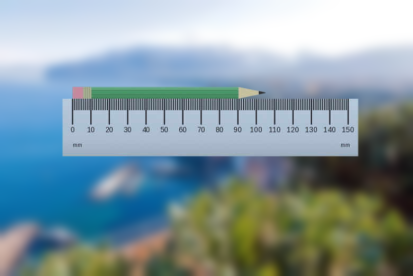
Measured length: 105 mm
